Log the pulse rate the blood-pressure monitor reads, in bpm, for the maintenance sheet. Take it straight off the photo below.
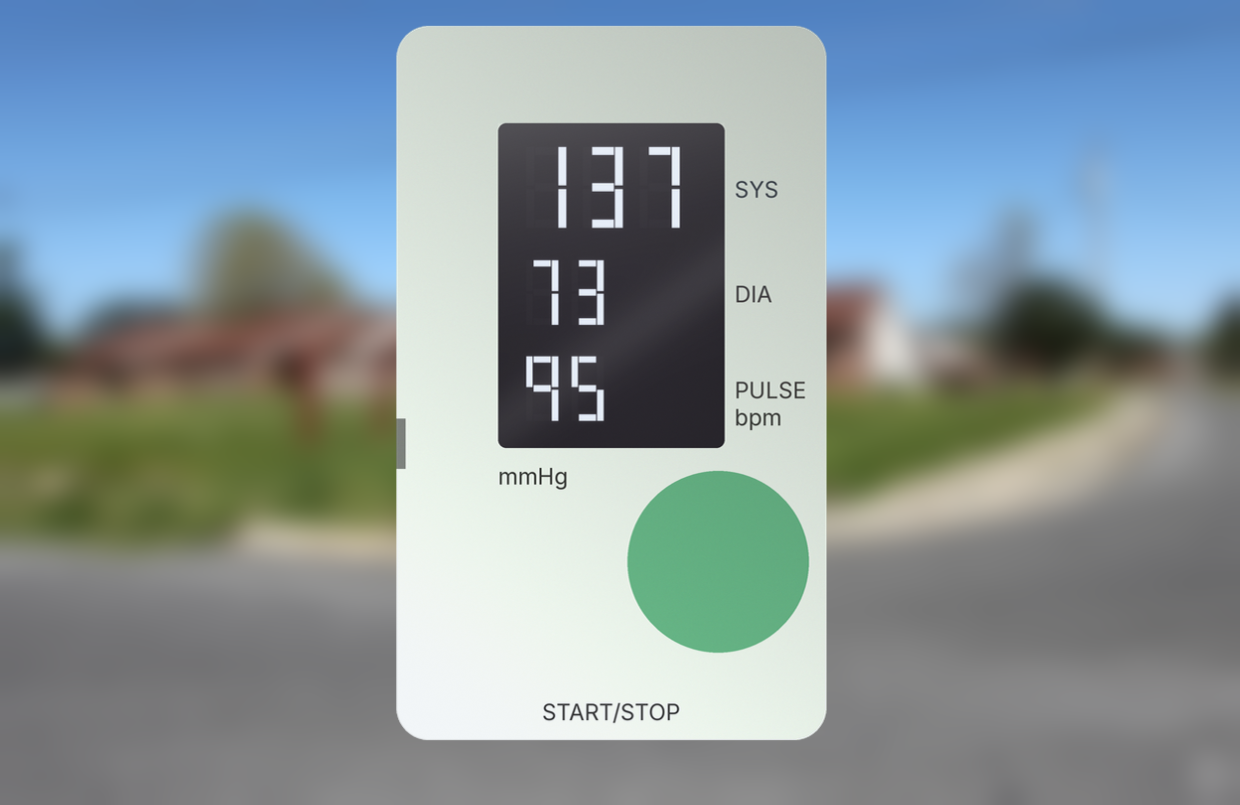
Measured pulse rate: 95 bpm
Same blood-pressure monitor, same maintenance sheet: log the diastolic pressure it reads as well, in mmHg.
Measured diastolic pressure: 73 mmHg
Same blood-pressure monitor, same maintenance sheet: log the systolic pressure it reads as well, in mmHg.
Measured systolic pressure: 137 mmHg
